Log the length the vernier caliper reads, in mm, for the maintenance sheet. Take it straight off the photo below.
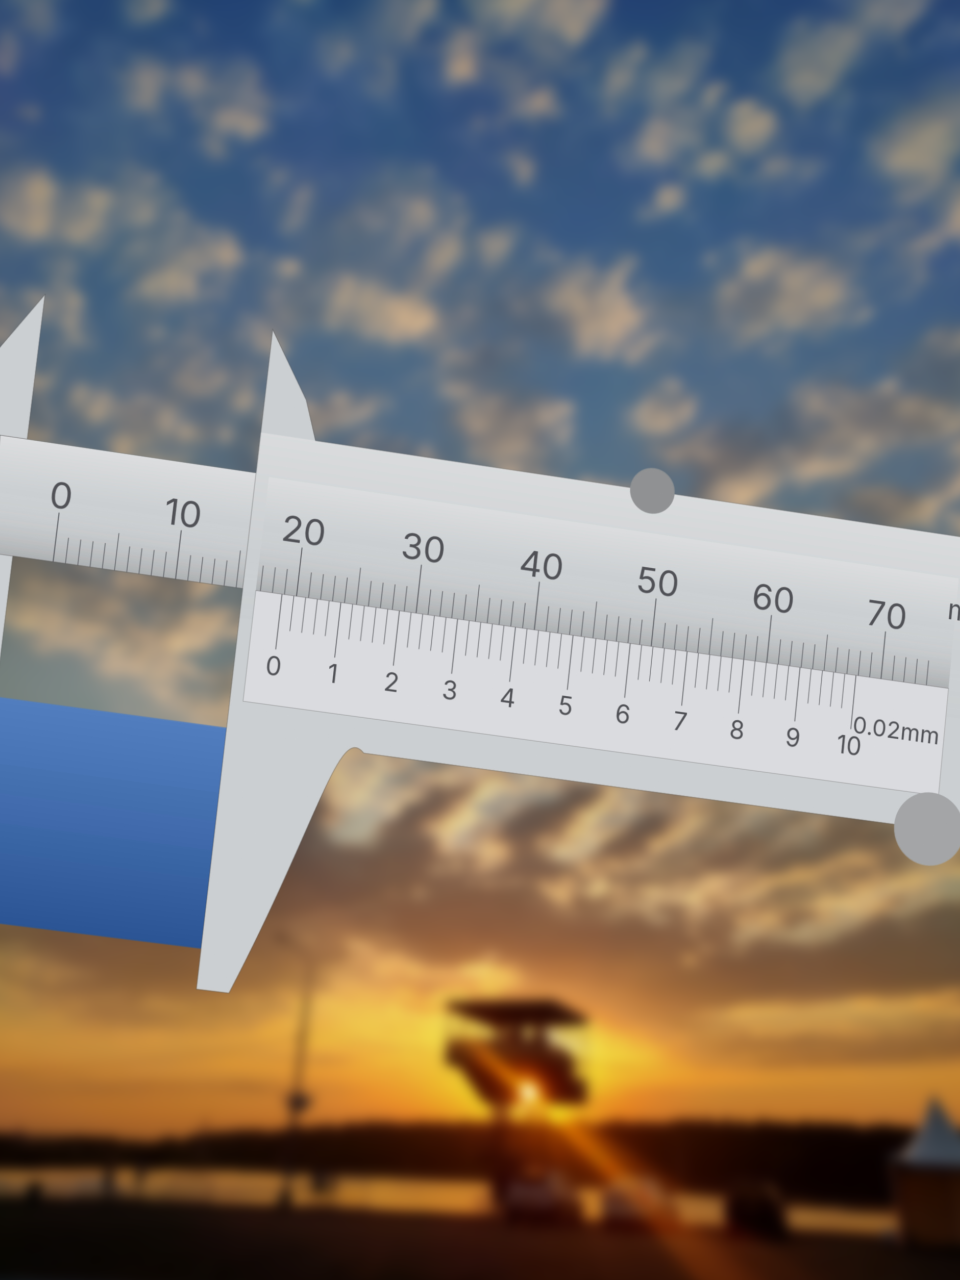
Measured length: 18.8 mm
